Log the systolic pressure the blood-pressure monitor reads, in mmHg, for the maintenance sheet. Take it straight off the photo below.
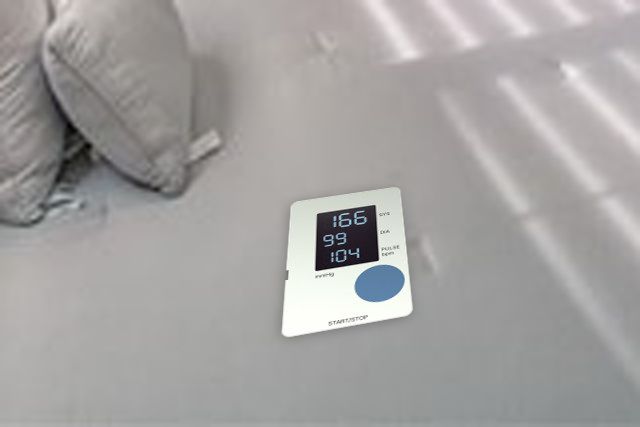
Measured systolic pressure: 166 mmHg
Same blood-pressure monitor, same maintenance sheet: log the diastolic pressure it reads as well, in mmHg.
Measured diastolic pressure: 99 mmHg
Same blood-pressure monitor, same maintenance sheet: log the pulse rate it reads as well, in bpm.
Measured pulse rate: 104 bpm
